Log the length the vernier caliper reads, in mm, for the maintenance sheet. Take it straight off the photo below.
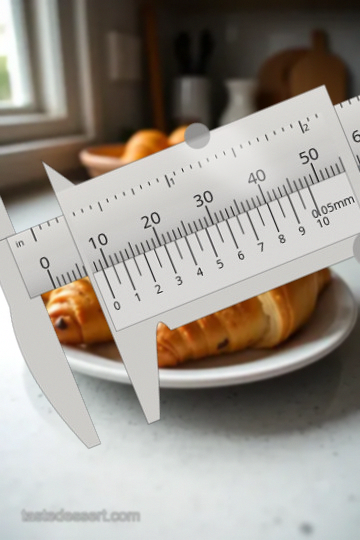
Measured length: 9.0 mm
